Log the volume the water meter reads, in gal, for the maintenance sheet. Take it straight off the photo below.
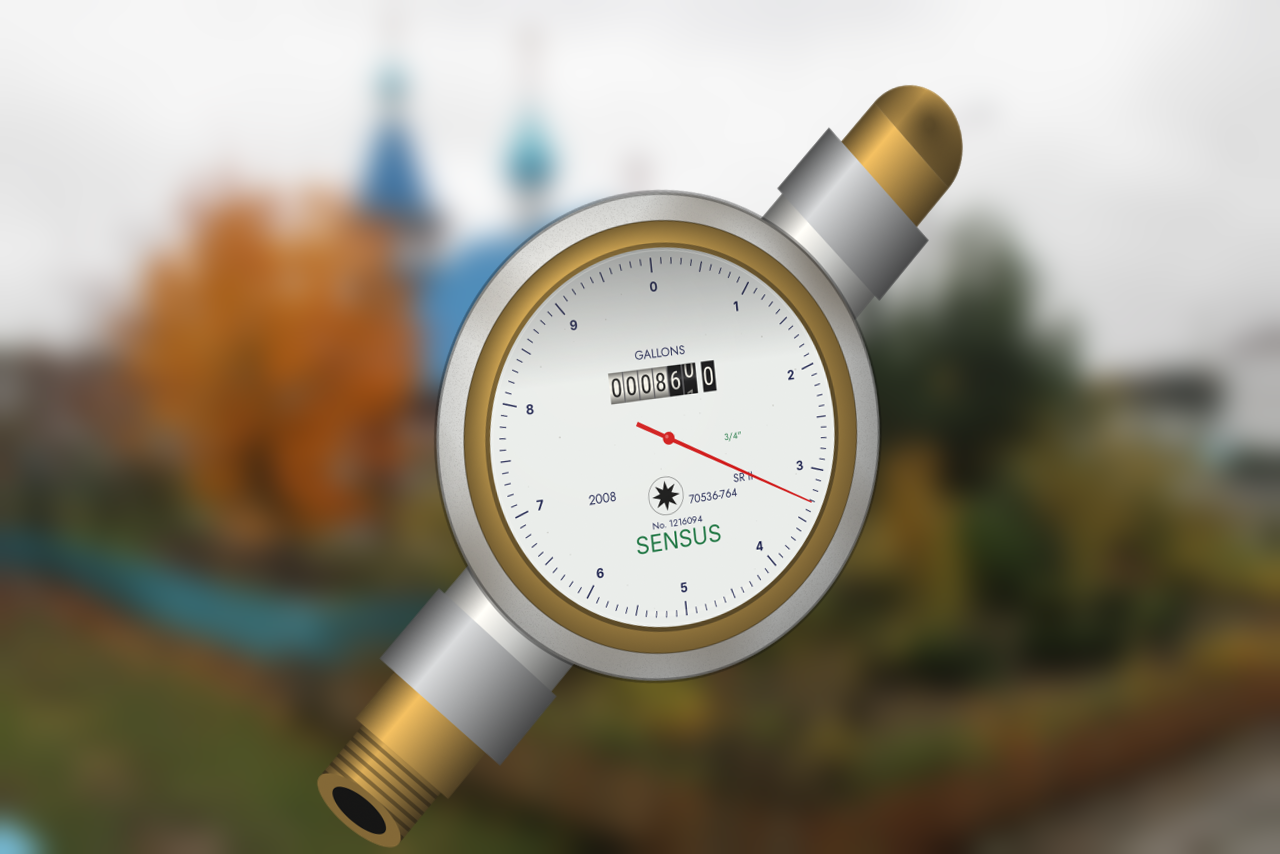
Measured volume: 8603.3 gal
